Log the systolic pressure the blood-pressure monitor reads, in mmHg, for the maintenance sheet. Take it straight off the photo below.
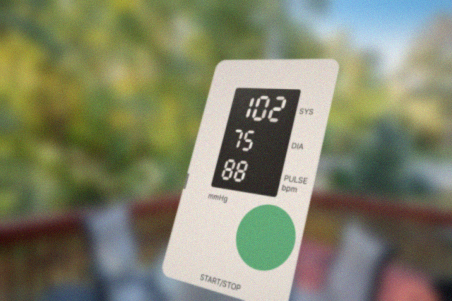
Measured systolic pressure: 102 mmHg
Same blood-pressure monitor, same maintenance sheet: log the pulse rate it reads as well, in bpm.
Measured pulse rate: 88 bpm
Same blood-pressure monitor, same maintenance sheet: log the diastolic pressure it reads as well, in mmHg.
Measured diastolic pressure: 75 mmHg
